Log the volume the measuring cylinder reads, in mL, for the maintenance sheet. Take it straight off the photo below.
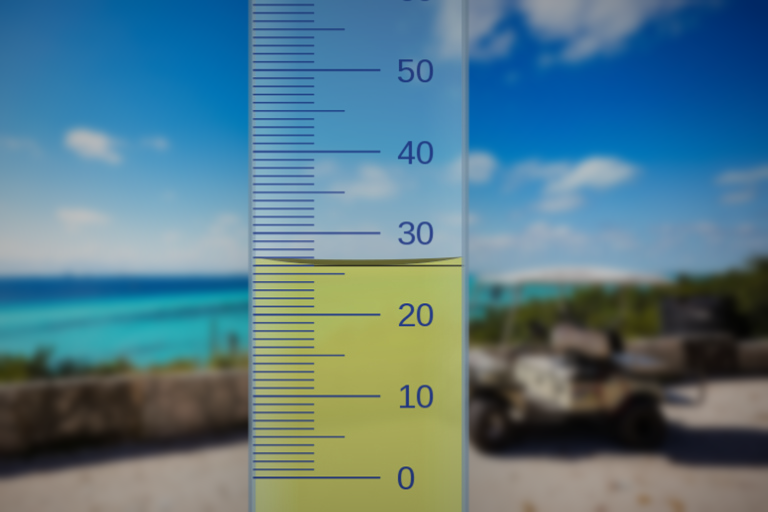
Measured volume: 26 mL
